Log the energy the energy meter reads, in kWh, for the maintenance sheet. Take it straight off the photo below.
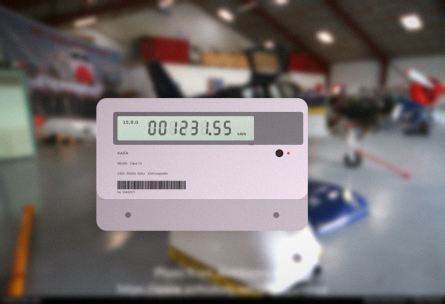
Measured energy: 1231.55 kWh
